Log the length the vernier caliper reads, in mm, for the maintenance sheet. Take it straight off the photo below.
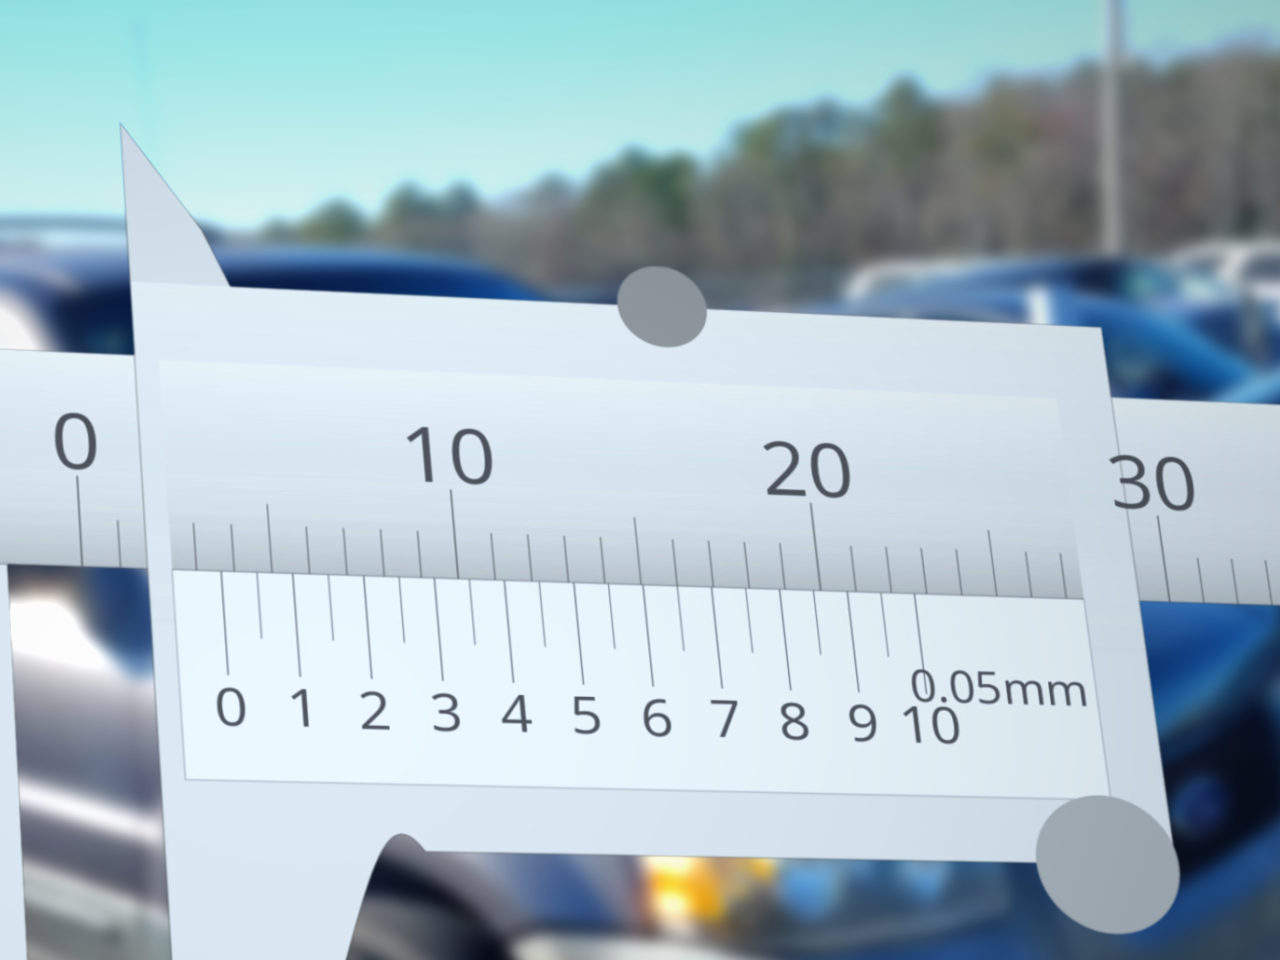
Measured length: 3.65 mm
